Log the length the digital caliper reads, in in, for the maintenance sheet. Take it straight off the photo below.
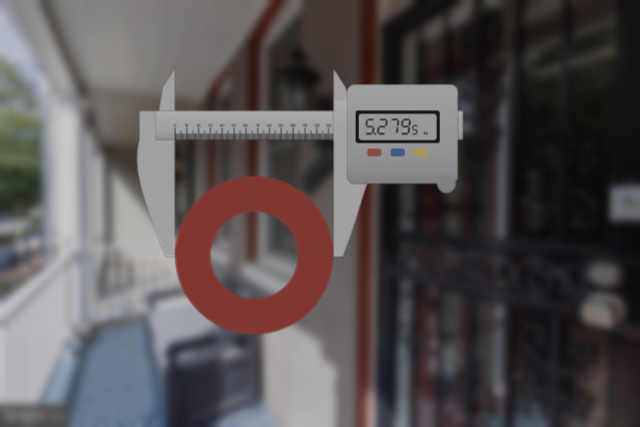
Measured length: 5.2795 in
